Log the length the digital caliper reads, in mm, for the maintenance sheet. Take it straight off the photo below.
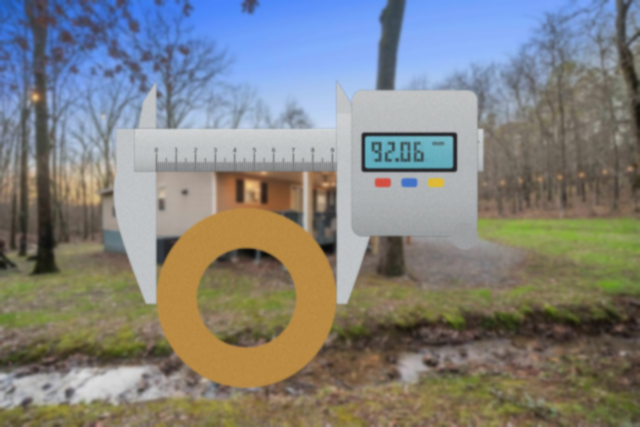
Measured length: 92.06 mm
